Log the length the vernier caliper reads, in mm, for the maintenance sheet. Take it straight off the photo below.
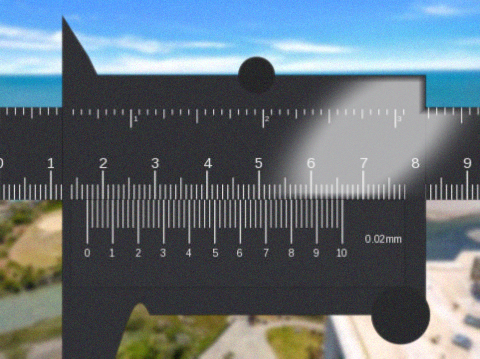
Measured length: 17.0 mm
